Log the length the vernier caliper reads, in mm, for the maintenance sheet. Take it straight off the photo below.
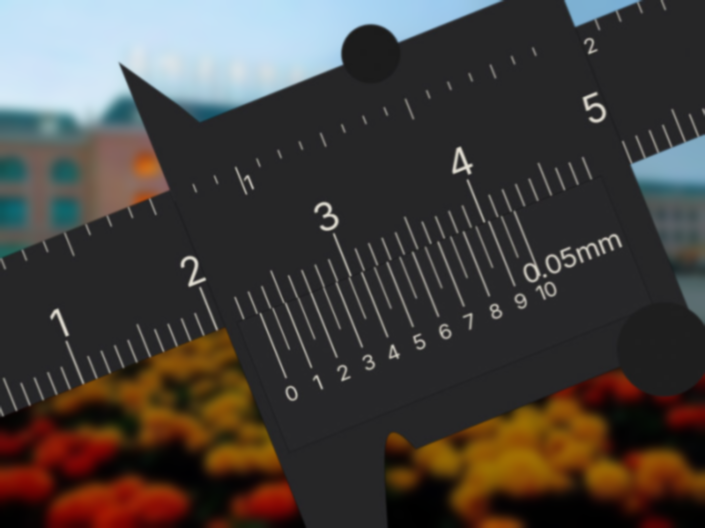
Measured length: 23.2 mm
